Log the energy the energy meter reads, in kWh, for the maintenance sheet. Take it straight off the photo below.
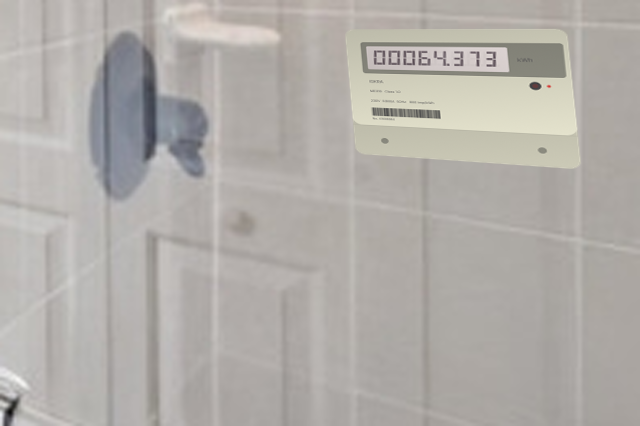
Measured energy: 64.373 kWh
